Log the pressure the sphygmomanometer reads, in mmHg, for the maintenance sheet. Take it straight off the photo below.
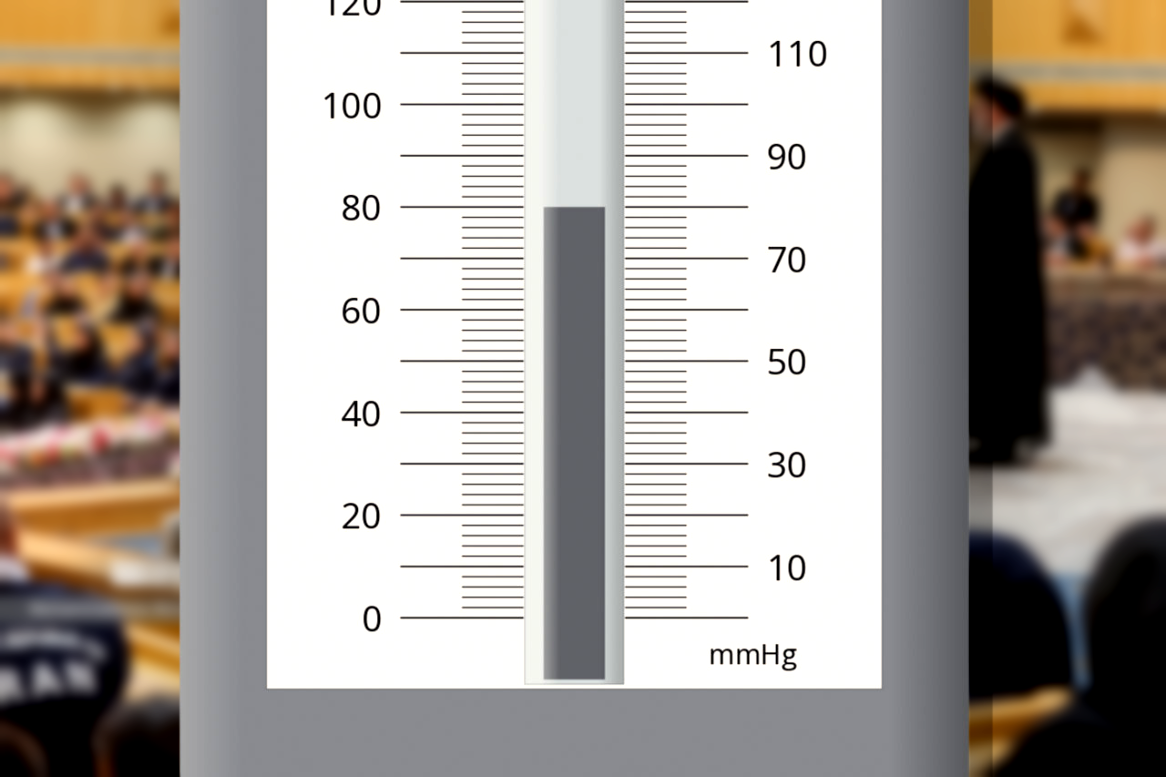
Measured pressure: 80 mmHg
